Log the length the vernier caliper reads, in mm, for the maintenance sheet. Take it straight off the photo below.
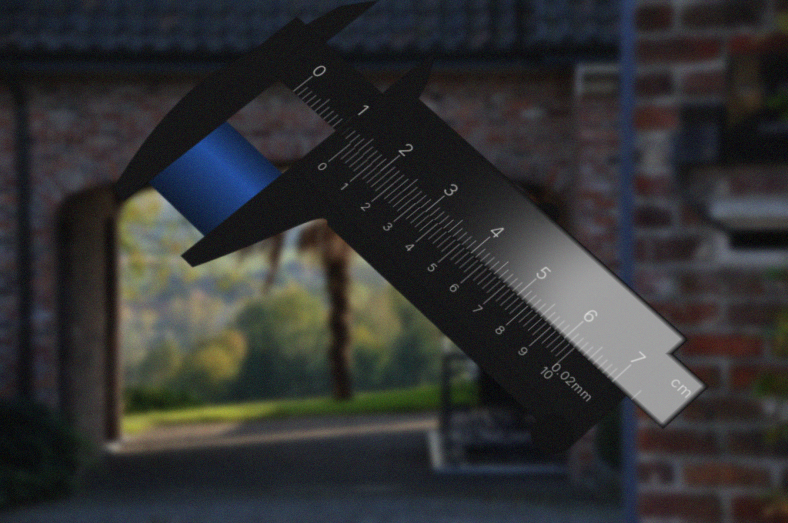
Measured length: 13.2 mm
